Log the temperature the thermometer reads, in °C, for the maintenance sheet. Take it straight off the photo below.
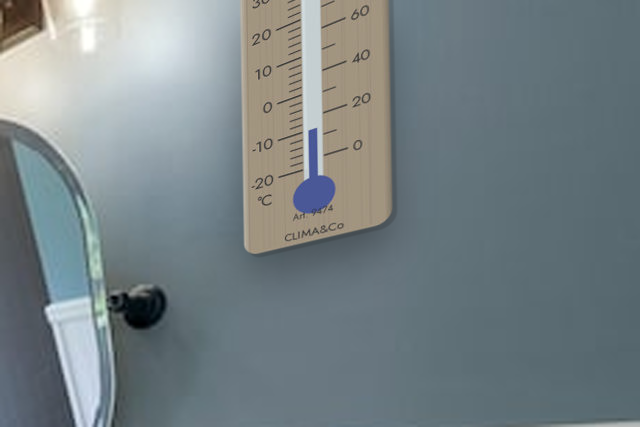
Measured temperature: -10 °C
